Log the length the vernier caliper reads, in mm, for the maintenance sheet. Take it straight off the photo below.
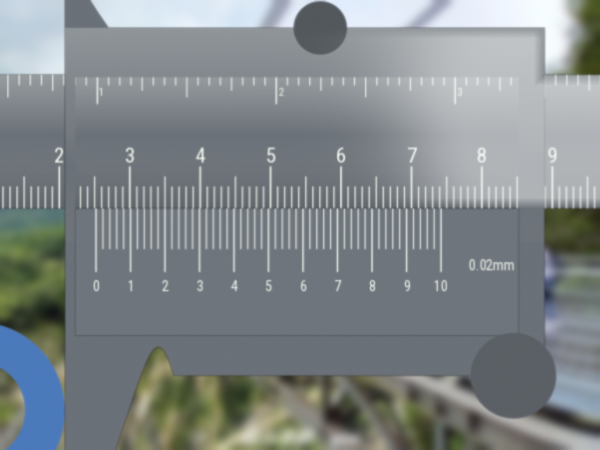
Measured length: 25.2 mm
